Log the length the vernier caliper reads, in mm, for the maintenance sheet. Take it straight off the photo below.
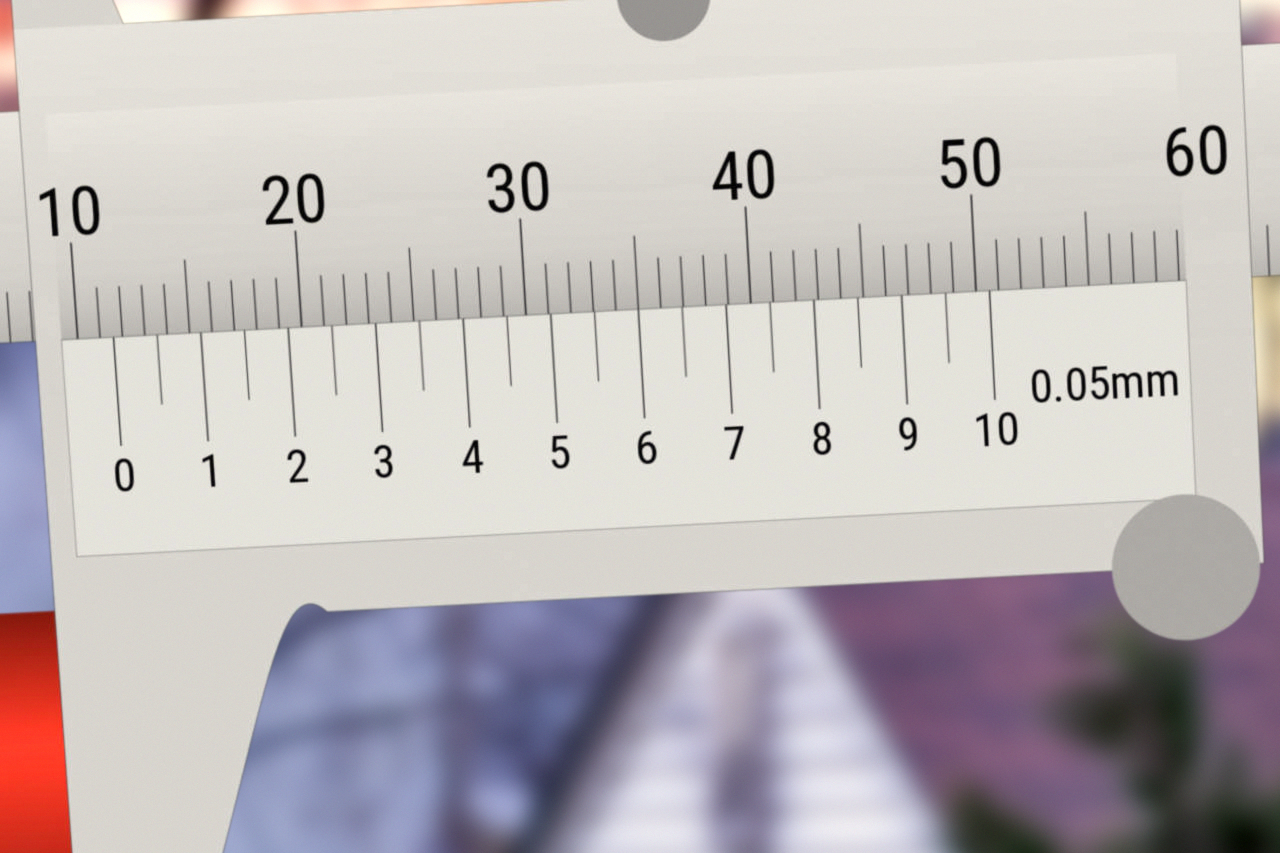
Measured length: 11.6 mm
